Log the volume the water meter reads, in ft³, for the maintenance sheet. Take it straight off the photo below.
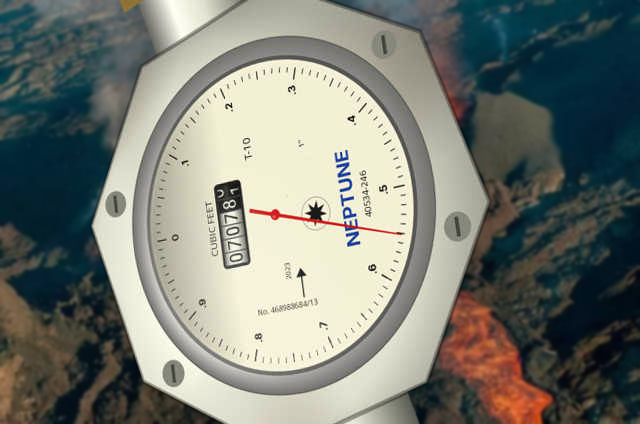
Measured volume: 70780.55 ft³
